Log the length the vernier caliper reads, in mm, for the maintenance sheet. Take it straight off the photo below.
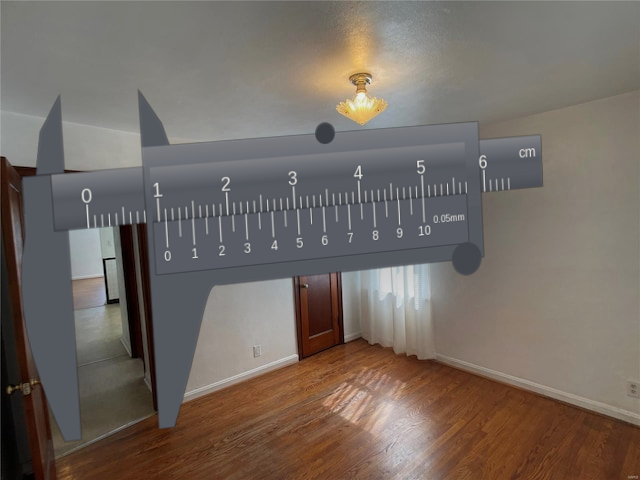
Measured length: 11.0 mm
